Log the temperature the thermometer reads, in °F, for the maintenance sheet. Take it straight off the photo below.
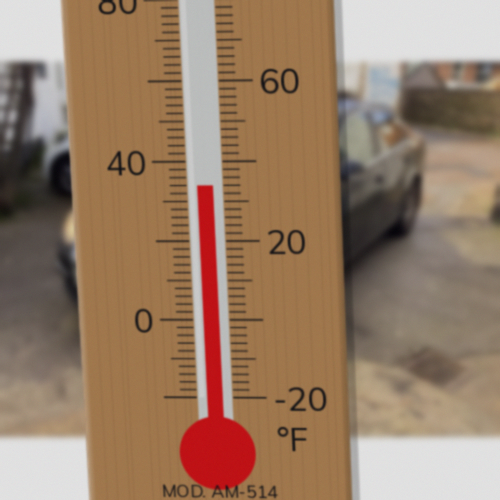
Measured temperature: 34 °F
